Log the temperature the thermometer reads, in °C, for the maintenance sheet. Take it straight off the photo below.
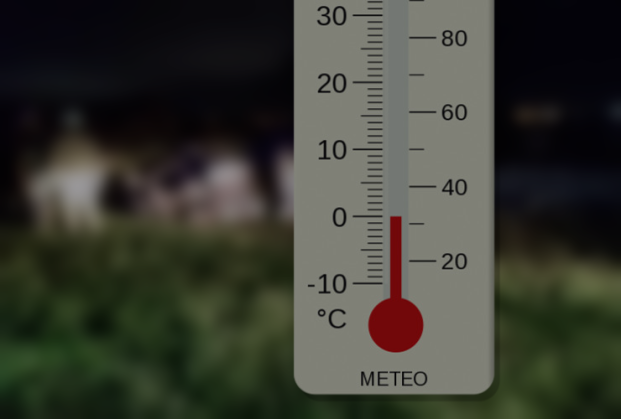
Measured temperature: 0 °C
